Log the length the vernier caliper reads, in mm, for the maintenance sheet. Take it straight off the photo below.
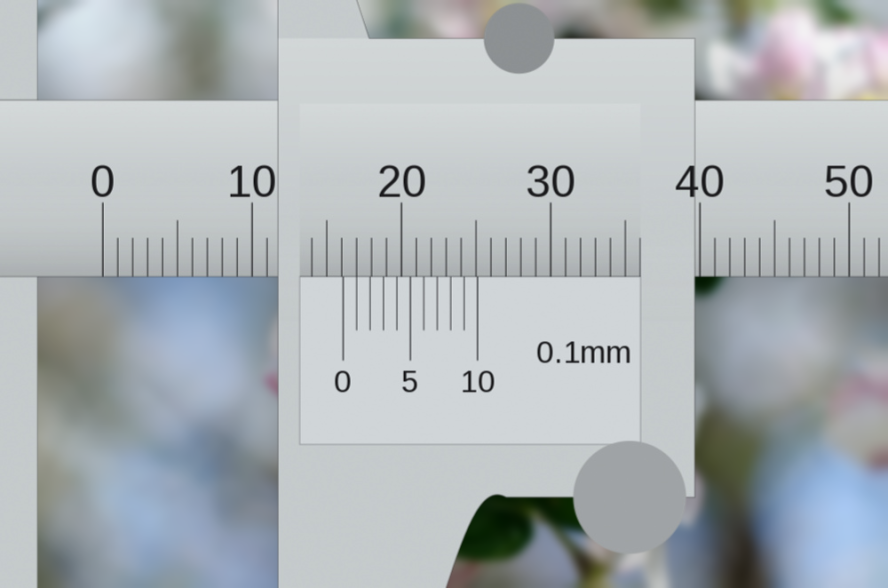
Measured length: 16.1 mm
